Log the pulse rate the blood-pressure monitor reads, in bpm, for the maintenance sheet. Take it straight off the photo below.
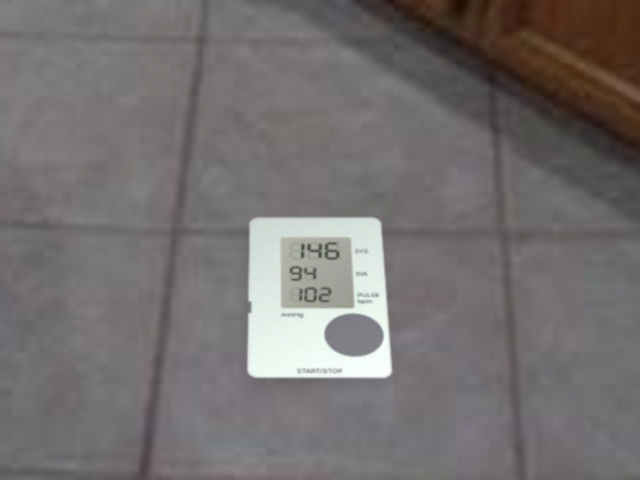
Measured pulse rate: 102 bpm
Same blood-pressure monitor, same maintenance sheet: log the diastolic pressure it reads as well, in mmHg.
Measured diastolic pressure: 94 mmHg
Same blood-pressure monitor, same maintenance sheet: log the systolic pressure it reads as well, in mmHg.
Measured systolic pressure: 146 mmHg
